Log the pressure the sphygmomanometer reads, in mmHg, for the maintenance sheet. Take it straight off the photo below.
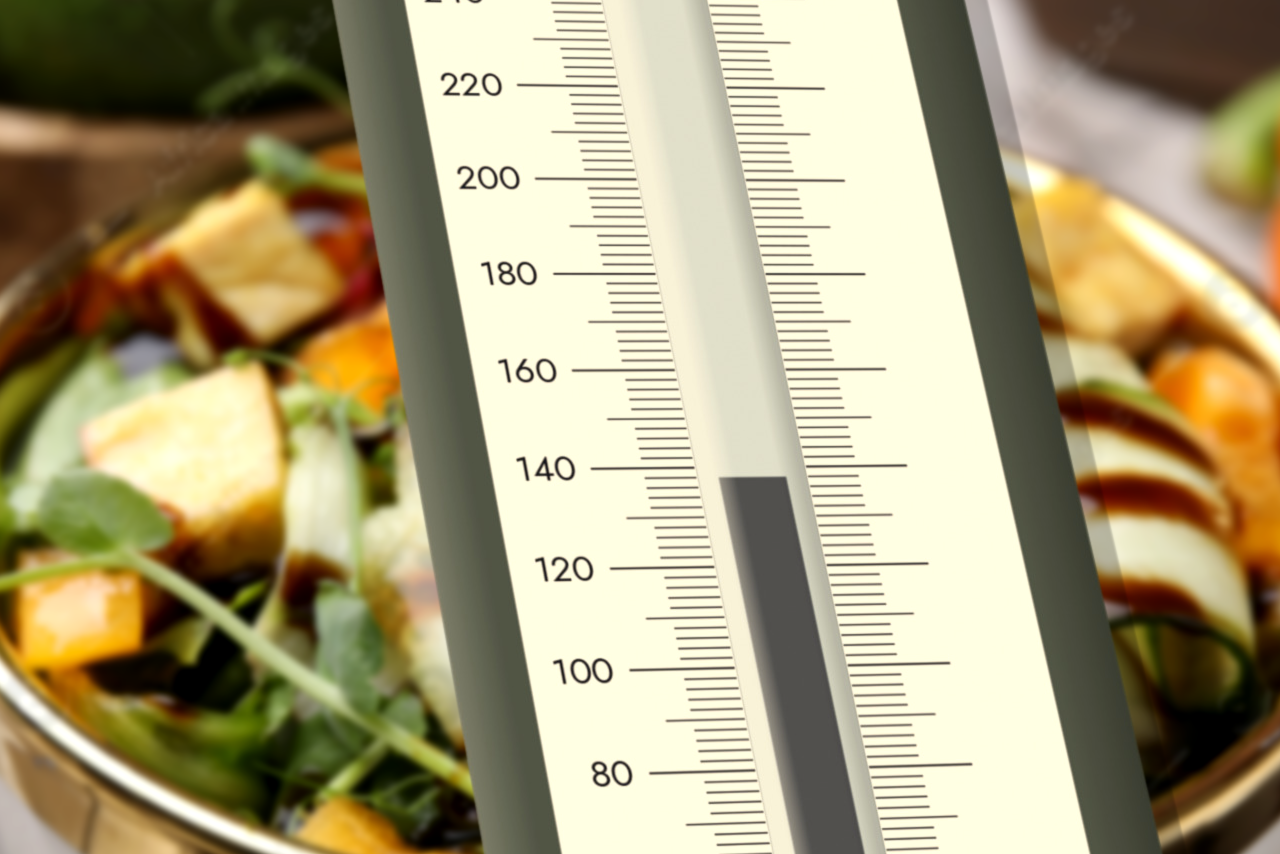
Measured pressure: 138 mmHg
